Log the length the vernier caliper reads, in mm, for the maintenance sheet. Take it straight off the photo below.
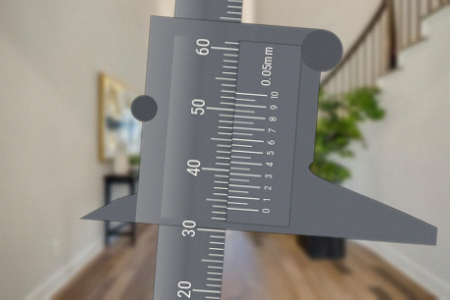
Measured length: 33.8 mm
